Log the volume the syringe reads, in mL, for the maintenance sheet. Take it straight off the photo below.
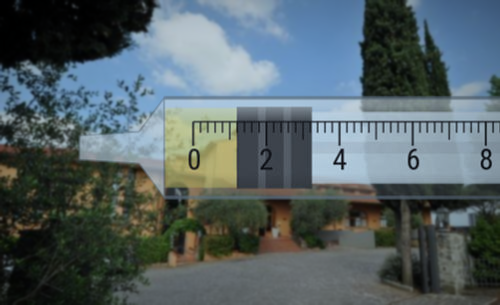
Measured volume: 1.2 mL
